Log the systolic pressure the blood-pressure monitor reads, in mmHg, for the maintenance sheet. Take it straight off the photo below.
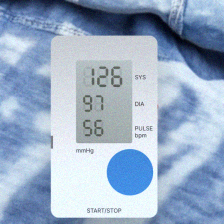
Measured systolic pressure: 126 mmHg
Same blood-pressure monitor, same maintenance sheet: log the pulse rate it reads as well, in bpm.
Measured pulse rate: 56 bpm
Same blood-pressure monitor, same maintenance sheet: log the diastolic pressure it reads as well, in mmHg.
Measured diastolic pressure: 97 mmHg
